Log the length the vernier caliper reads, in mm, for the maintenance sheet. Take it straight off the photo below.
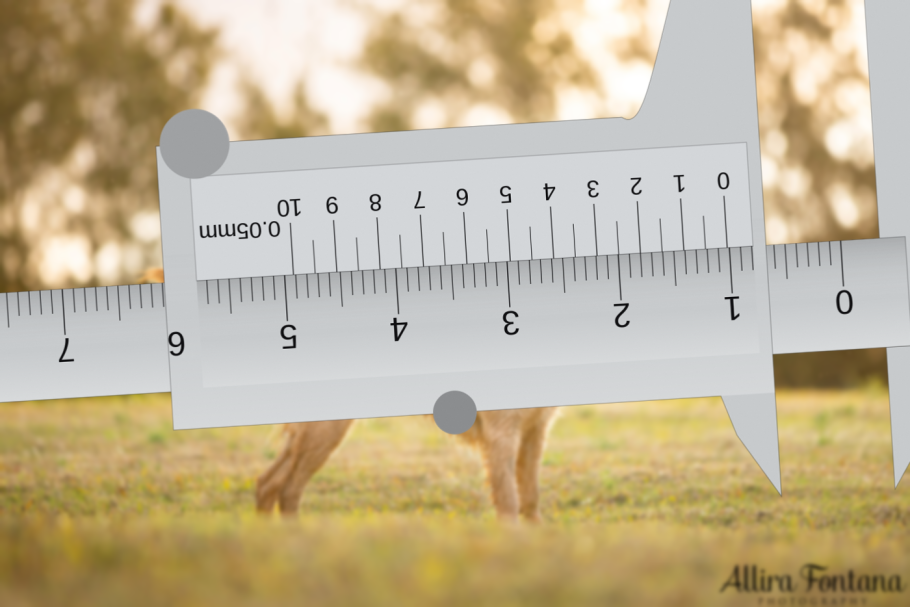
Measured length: 10.2 mm
